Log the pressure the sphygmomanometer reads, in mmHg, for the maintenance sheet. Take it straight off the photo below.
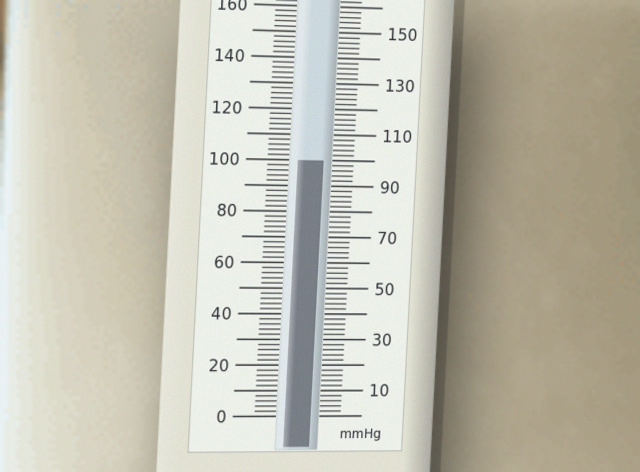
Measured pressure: 100 mmHg
